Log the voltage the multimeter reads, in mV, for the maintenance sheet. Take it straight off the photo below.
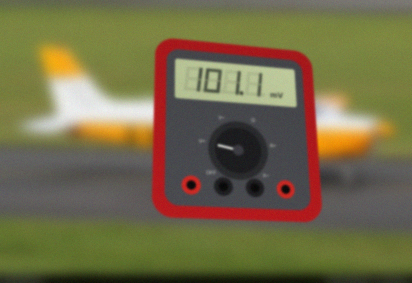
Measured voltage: 101.1 mV
